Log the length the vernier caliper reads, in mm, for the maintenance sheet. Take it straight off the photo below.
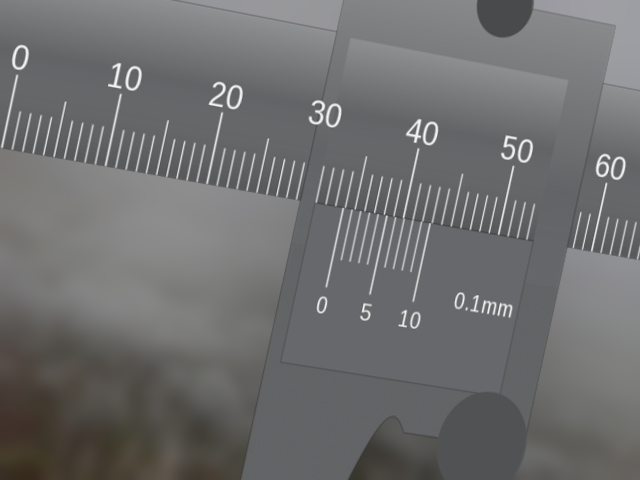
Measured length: 33.8 mm
